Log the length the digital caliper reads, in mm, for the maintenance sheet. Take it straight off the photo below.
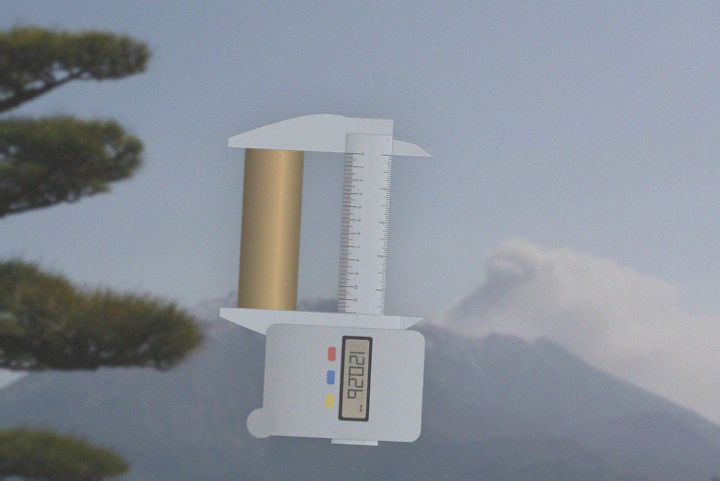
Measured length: 120.26 mm
